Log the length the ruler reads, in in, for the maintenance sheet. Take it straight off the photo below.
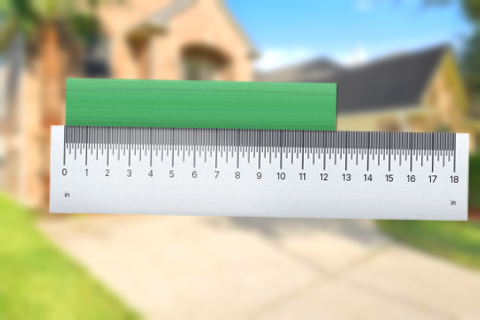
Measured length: 12.5 in
